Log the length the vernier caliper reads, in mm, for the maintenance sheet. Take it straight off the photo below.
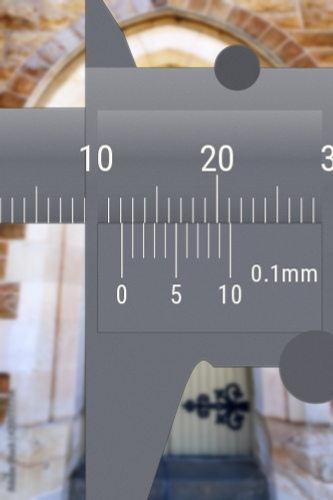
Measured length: 12.1 mm
